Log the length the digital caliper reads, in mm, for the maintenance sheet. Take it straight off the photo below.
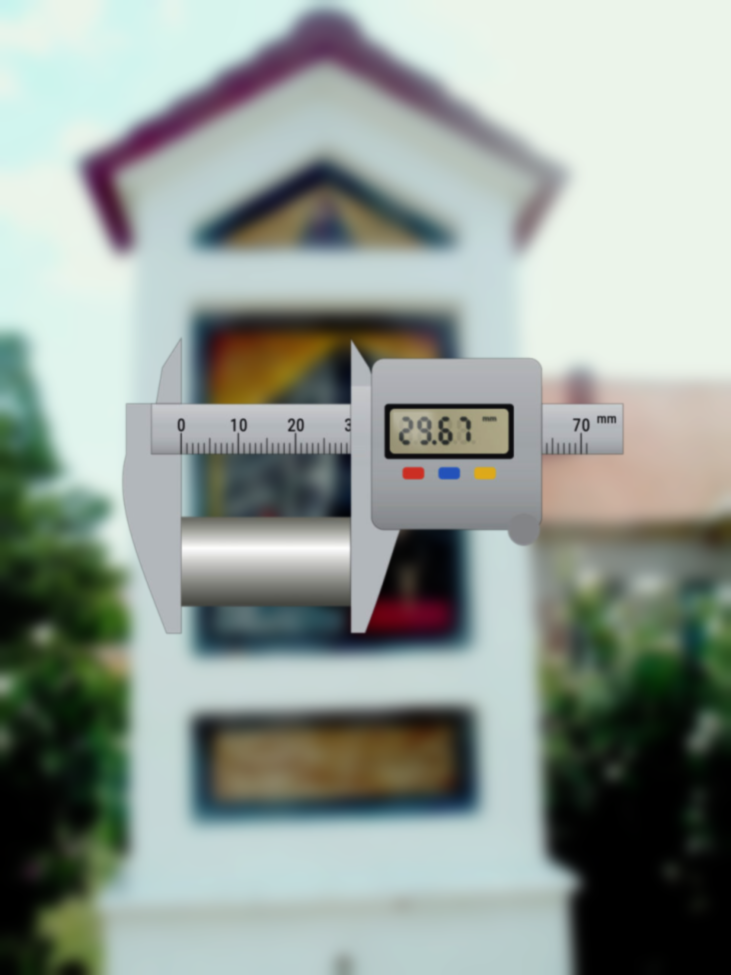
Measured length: 29.67 mm
